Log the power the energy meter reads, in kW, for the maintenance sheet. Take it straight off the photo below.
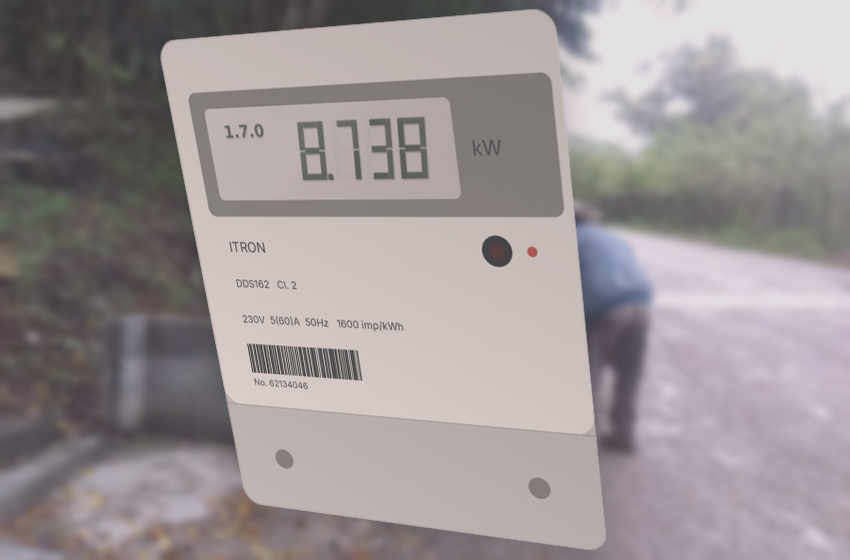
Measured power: 8.738 kW
